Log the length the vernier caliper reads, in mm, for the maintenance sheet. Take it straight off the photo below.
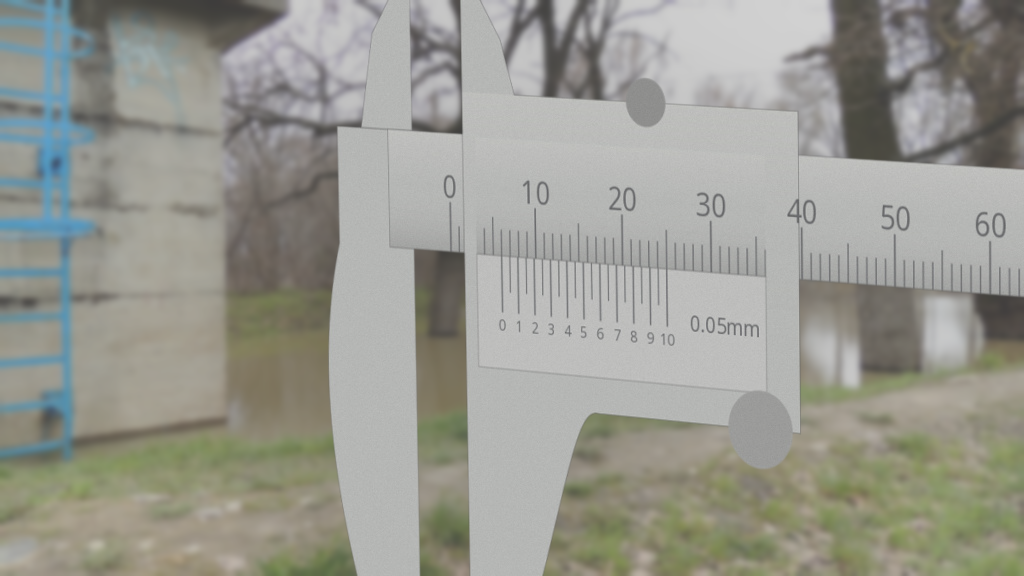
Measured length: 6.0 mm
